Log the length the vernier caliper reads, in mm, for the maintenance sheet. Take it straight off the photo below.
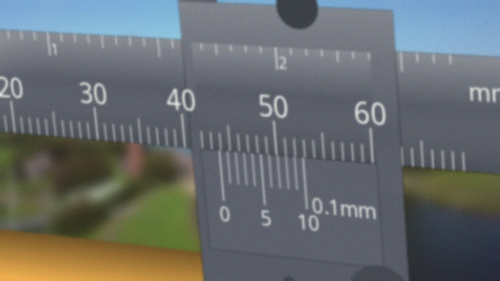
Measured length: 43.8 mm
